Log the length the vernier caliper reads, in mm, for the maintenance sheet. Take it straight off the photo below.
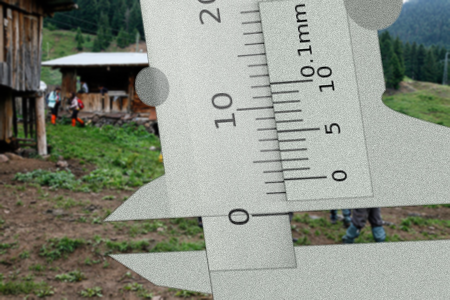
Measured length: 3.2 mm
